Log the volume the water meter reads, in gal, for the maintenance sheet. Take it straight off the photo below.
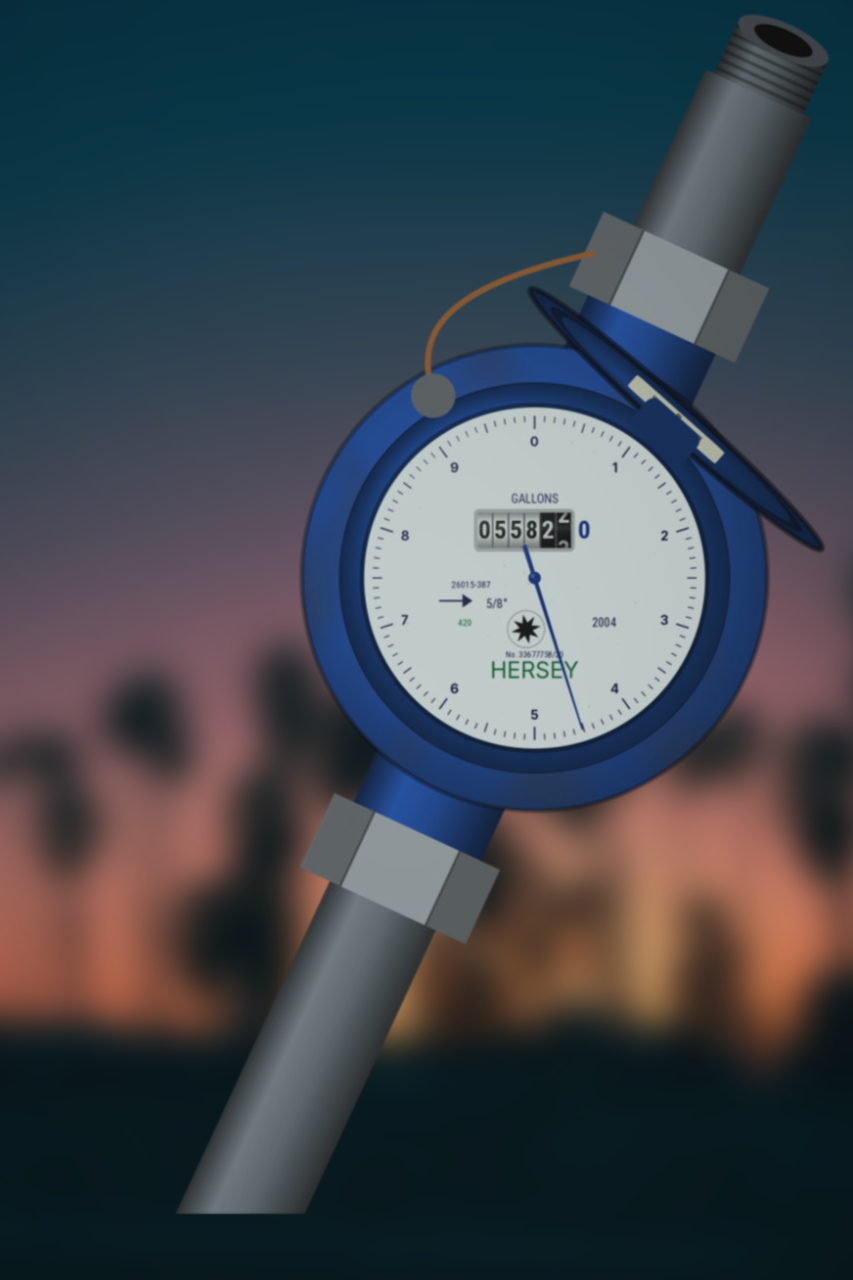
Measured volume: 558224.5 gal
